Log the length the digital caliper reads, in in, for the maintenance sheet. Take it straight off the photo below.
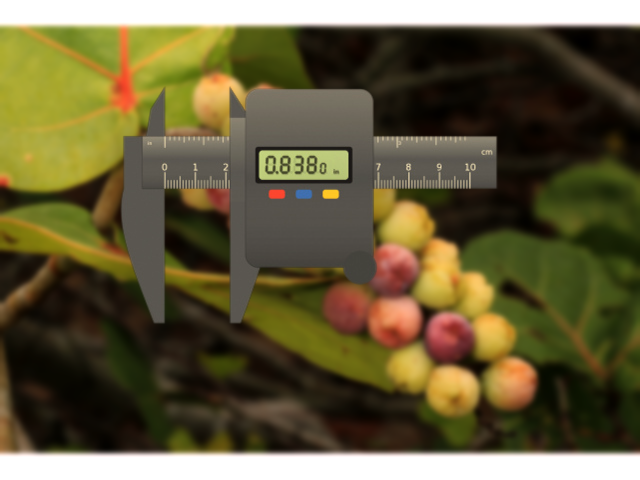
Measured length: 0.8380 in
